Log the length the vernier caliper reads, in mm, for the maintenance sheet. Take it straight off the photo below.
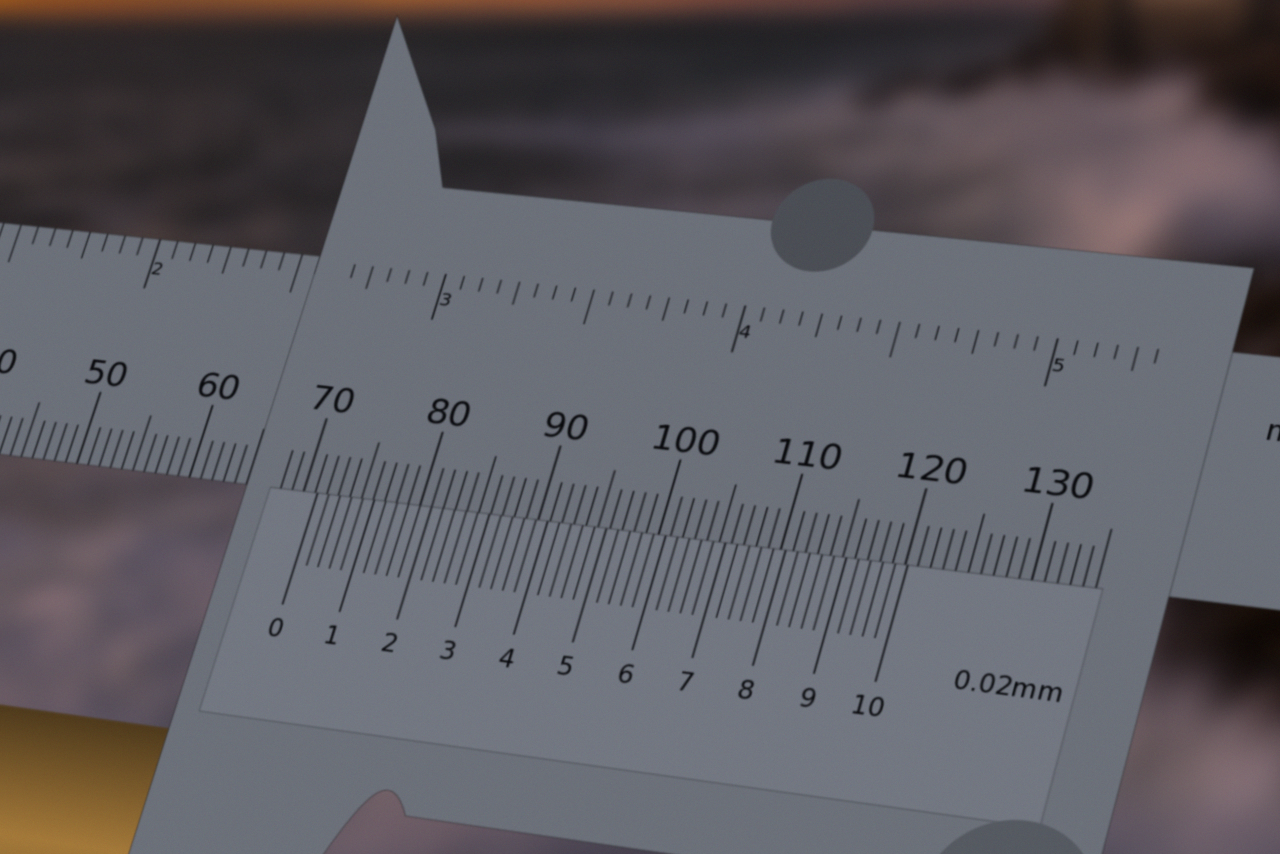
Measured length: 71.2 mm
